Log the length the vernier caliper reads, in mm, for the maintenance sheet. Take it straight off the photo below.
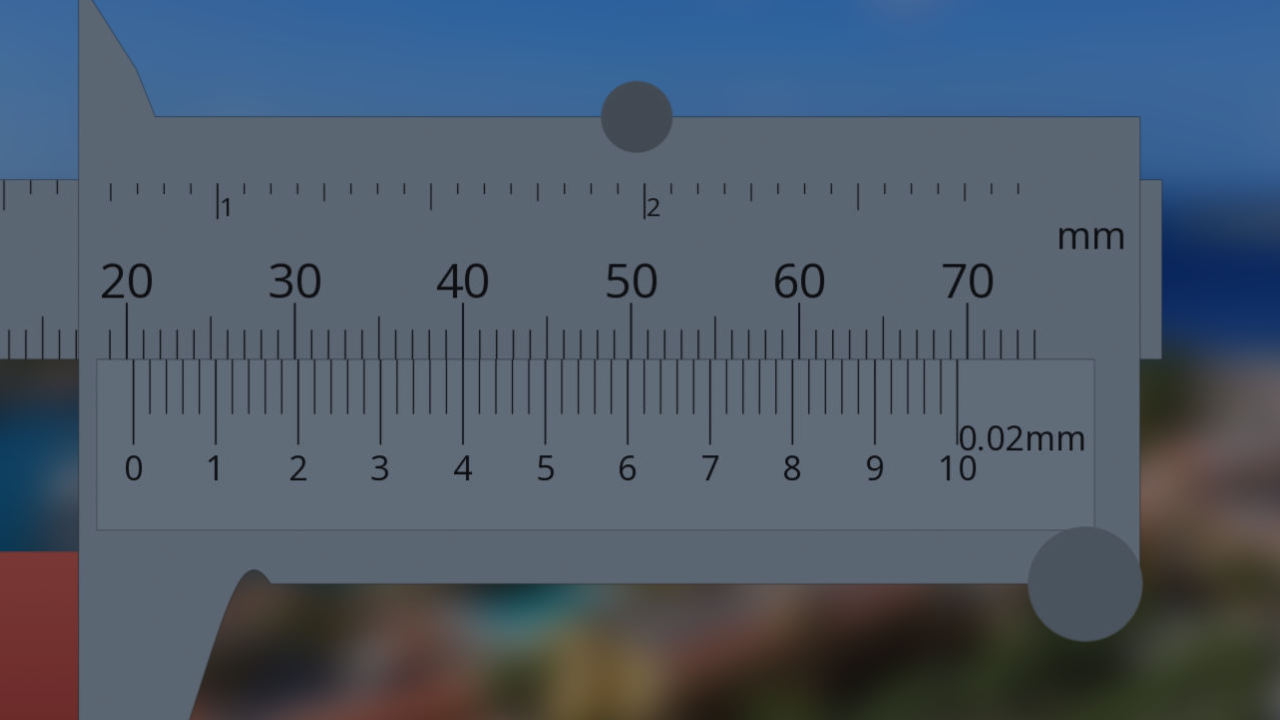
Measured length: 20.4 mm
